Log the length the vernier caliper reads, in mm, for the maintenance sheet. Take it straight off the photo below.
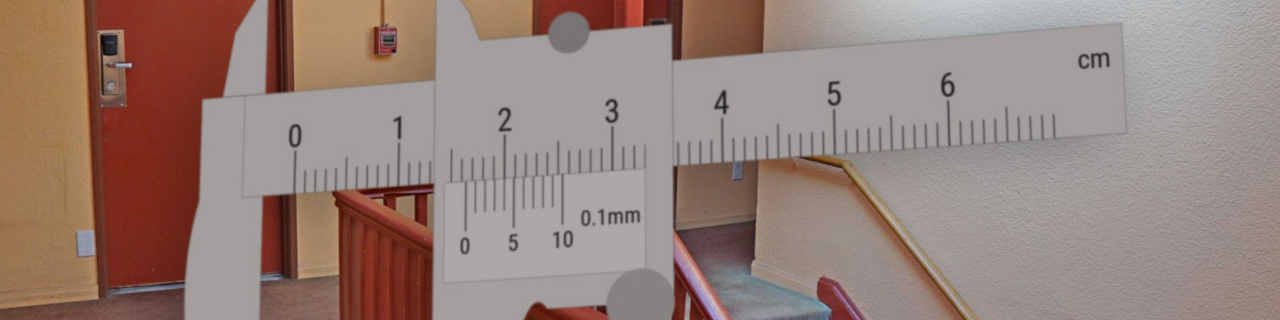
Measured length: 16.4 mm
